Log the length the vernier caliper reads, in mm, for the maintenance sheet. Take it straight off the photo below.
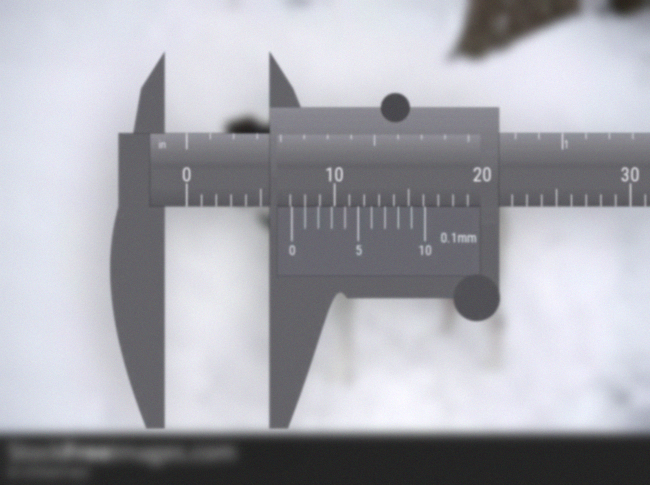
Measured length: 7.1 mm
